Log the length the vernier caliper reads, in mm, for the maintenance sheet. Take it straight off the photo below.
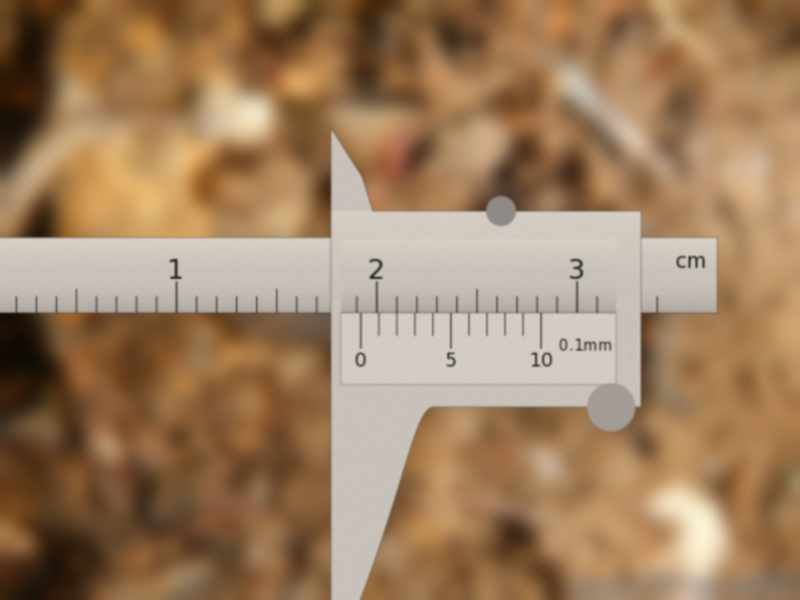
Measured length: 19.2 mm
